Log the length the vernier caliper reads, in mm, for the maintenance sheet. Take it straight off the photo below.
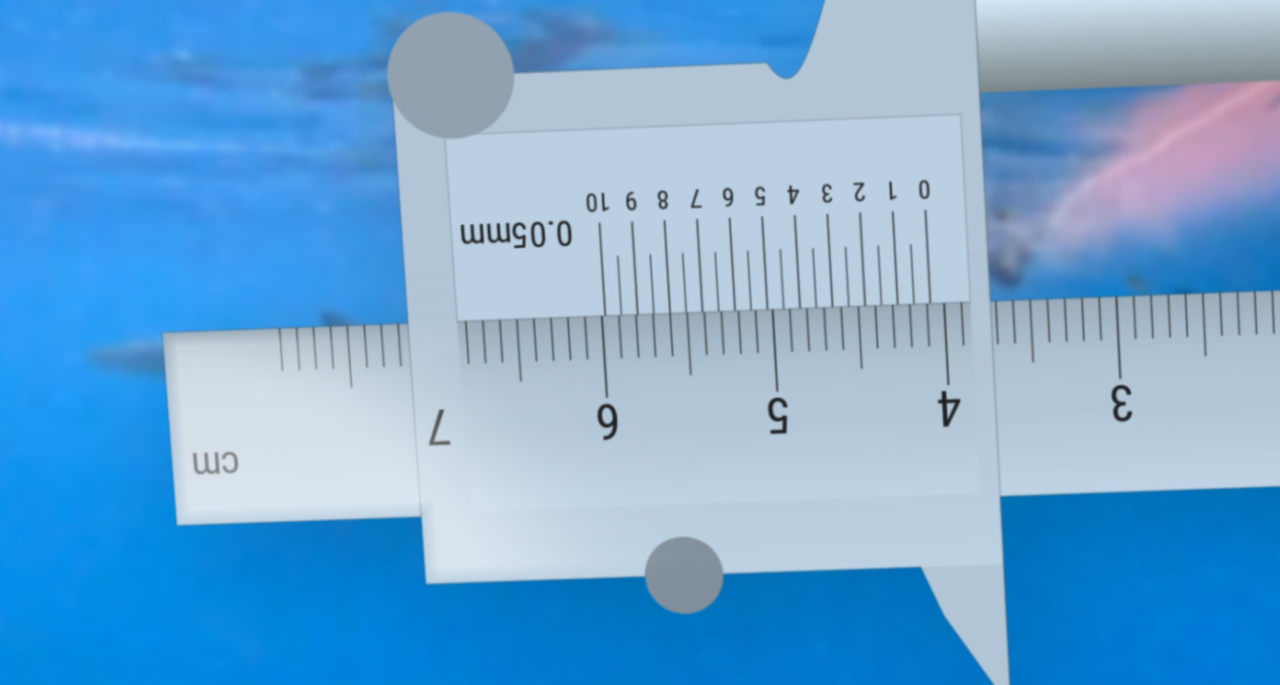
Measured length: 40.8 mm
